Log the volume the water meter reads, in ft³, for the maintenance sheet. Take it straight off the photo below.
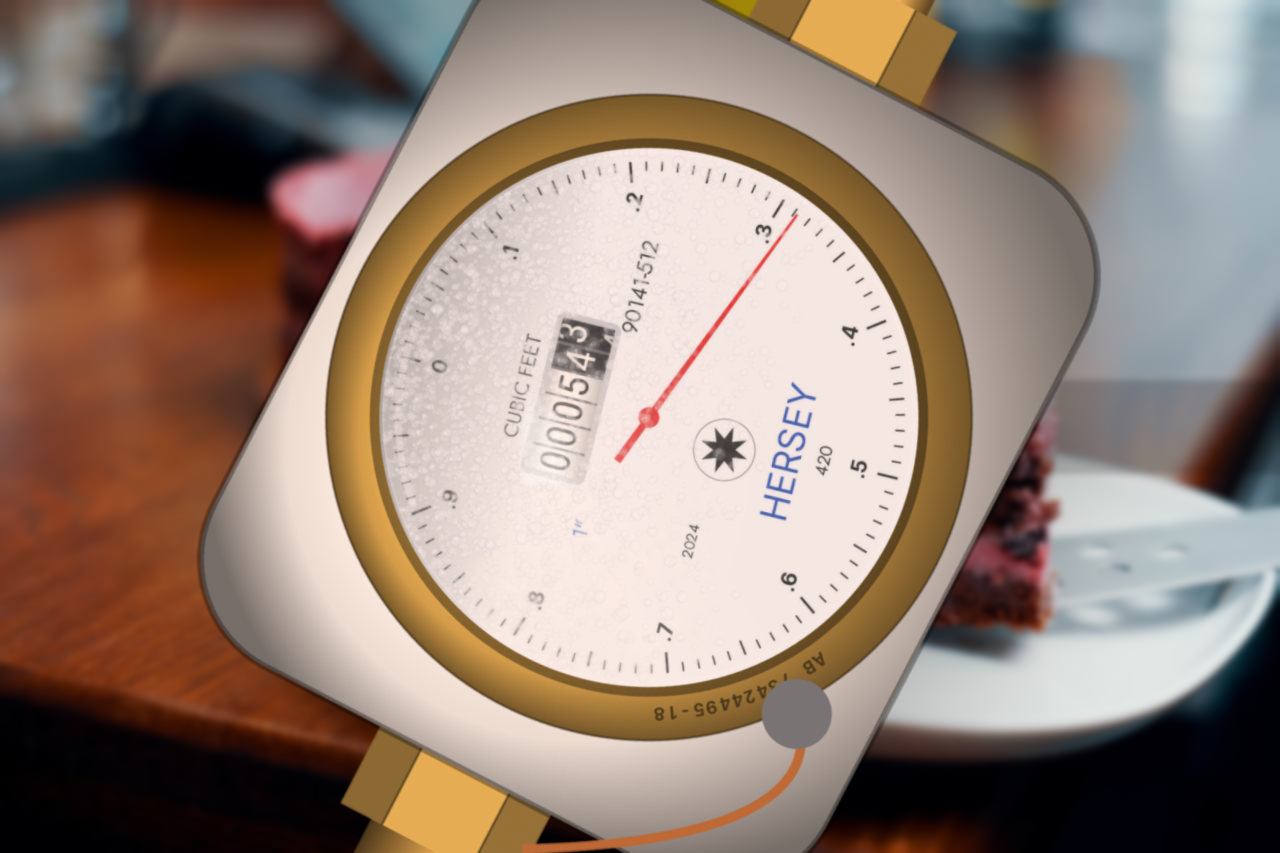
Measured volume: 543.31 ft³
